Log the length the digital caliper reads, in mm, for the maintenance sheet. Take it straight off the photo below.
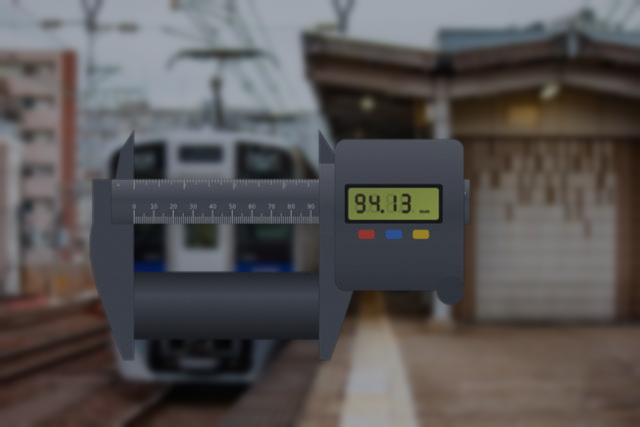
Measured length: 94.13 mm
